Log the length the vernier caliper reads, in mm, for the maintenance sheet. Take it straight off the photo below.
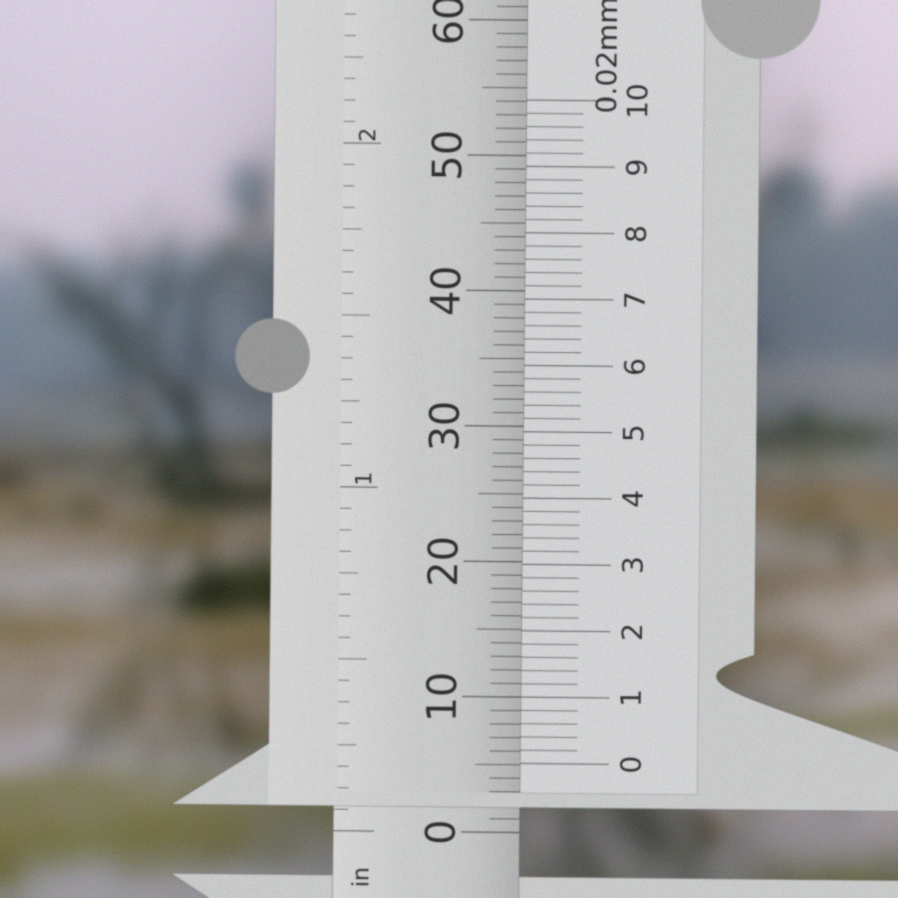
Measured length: 5.1 mm
